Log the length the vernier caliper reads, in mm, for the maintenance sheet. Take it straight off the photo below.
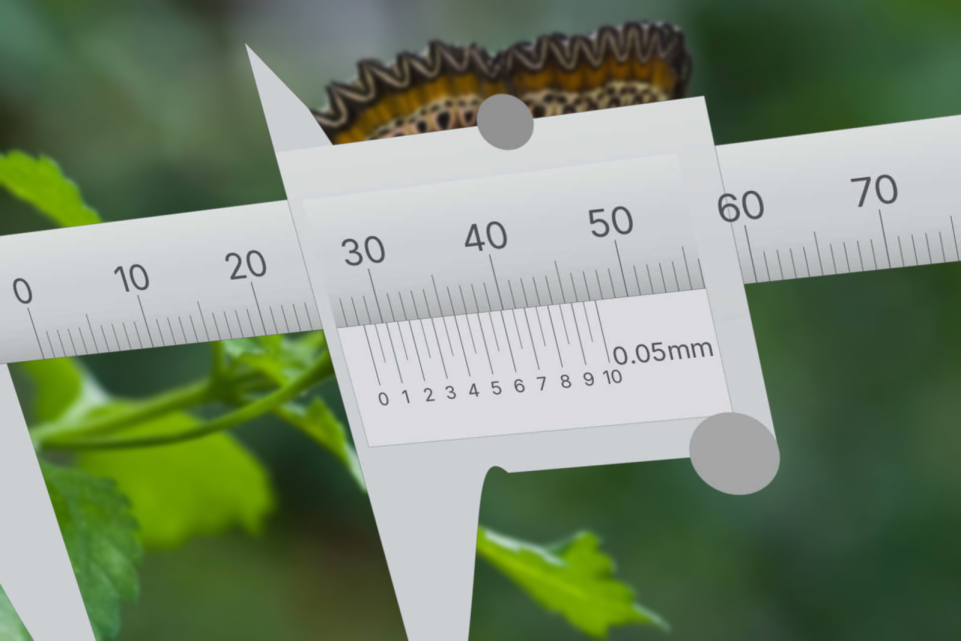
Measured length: 28.4 mm
